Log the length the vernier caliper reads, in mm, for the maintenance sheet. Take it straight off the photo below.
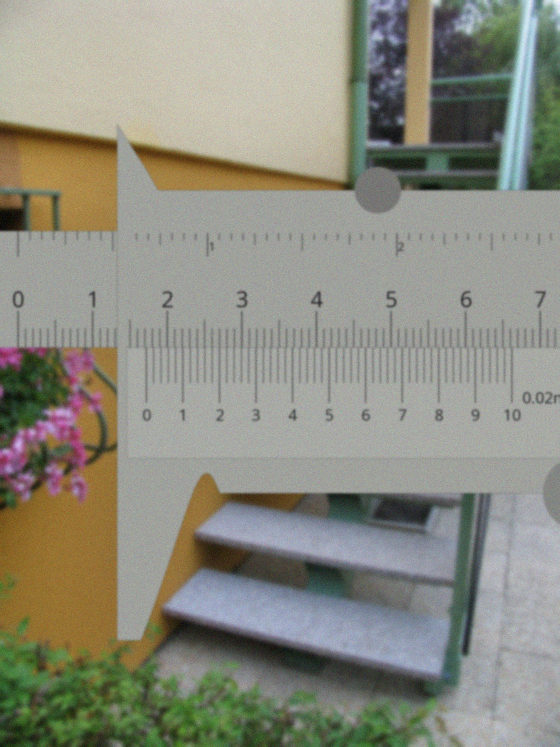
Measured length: 17.2 mm
